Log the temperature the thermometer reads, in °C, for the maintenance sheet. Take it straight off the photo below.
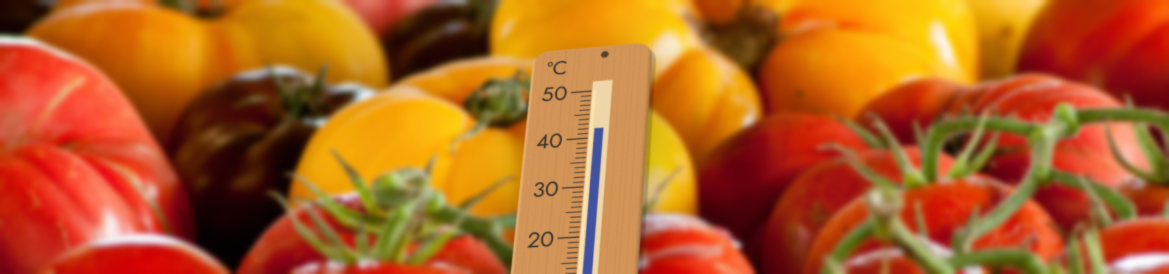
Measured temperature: 42 °C
